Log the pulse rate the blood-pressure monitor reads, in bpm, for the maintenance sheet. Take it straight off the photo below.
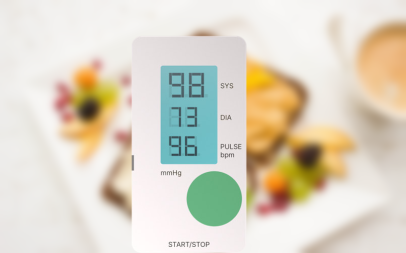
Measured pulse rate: 96 bpm
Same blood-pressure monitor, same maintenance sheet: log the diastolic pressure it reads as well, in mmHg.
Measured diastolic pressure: 73 mmHg
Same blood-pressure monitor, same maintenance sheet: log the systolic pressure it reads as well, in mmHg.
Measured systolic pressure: 98 mmHg
